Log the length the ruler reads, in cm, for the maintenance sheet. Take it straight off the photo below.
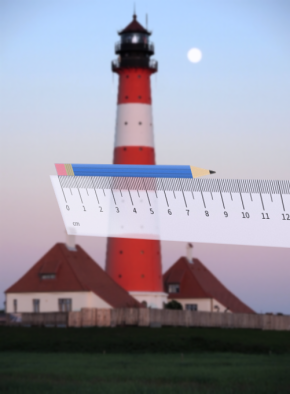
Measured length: 9 cm
